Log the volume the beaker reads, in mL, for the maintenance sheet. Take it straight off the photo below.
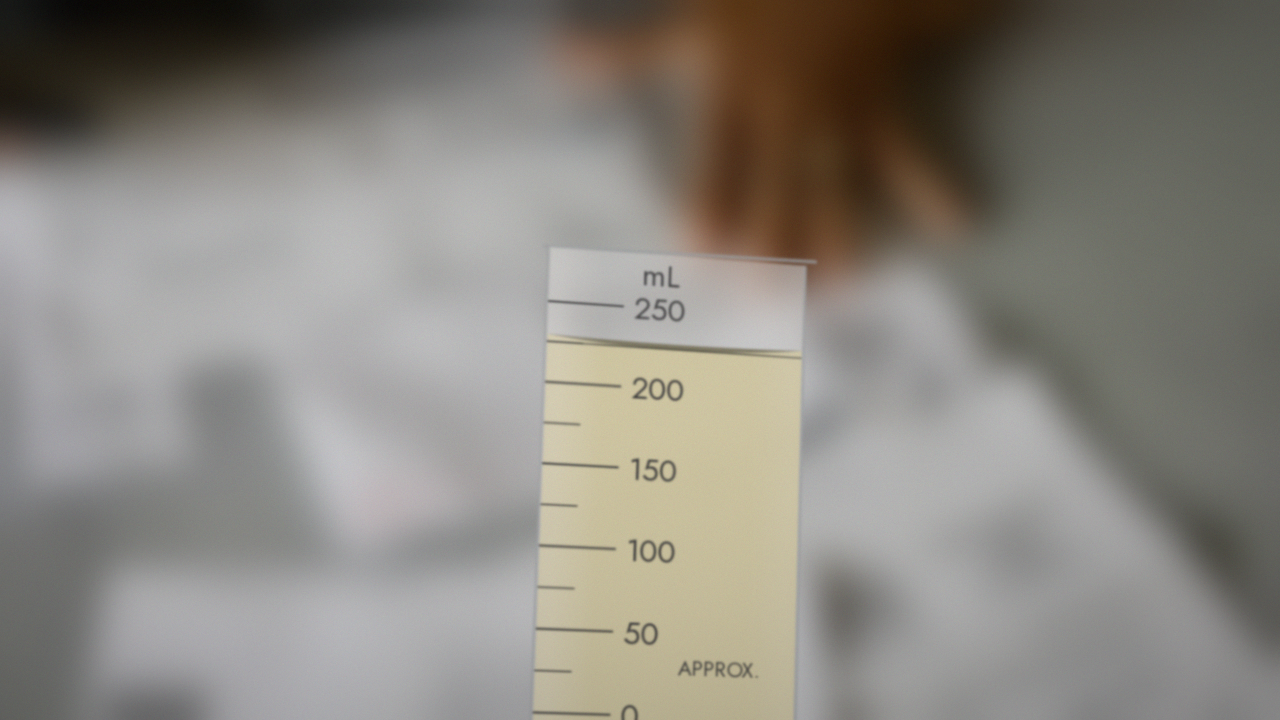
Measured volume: 225 mL
